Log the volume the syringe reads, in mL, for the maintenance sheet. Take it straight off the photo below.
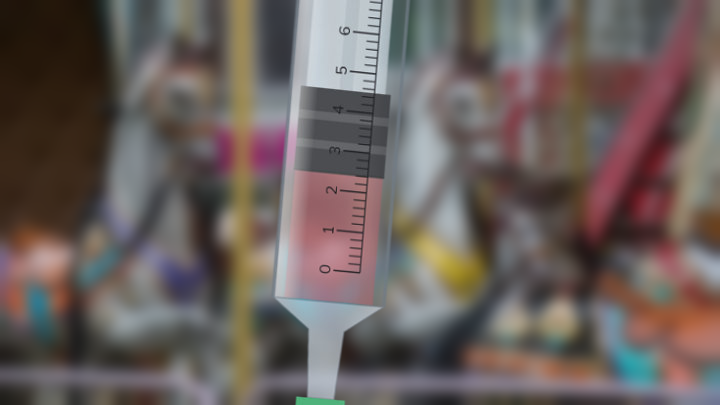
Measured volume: 2.4 mL
